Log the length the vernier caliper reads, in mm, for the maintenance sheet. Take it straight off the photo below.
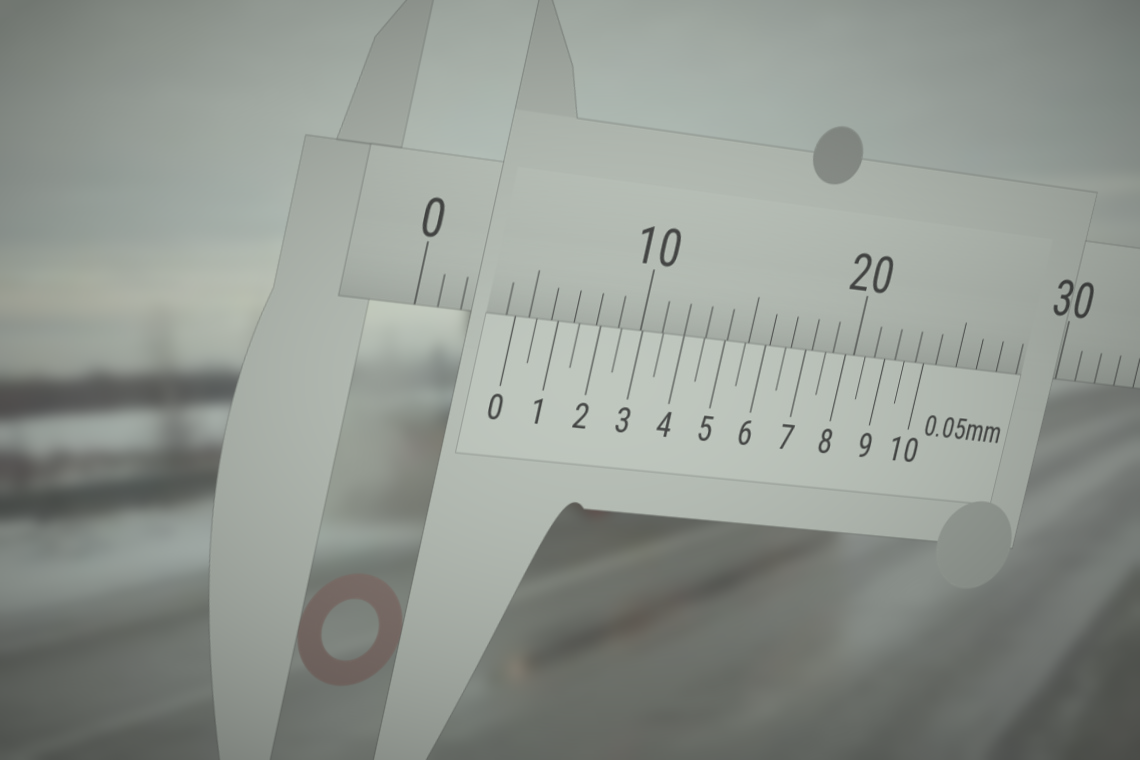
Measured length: 4.4 mm
